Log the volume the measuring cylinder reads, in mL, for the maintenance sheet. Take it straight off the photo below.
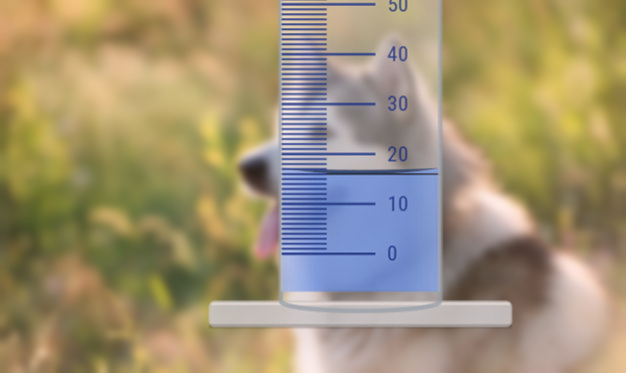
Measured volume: 16 mL
